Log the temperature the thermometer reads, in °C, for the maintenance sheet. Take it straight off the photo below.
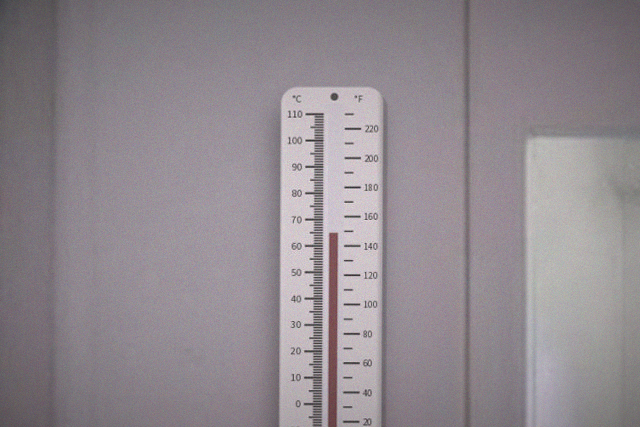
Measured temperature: 65 °C
